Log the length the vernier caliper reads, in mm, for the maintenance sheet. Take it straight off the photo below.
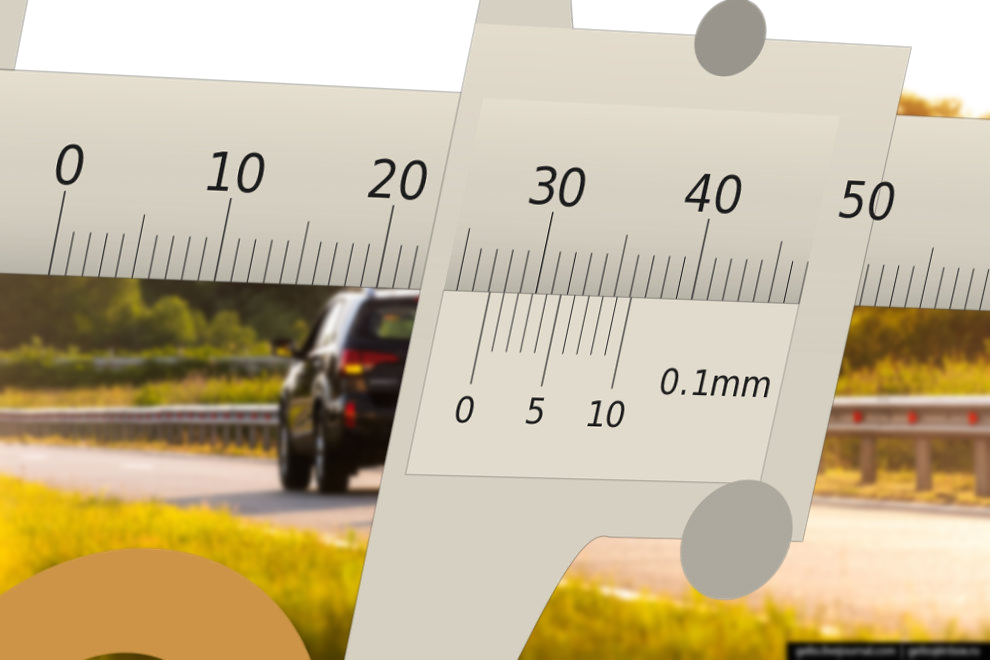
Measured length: 27.1 mm
